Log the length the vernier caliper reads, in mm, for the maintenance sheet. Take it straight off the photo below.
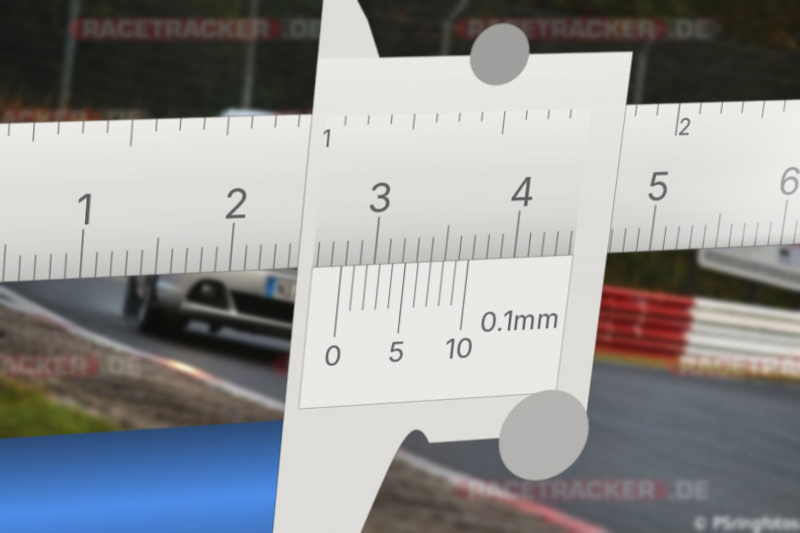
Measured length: 27.7 mm
